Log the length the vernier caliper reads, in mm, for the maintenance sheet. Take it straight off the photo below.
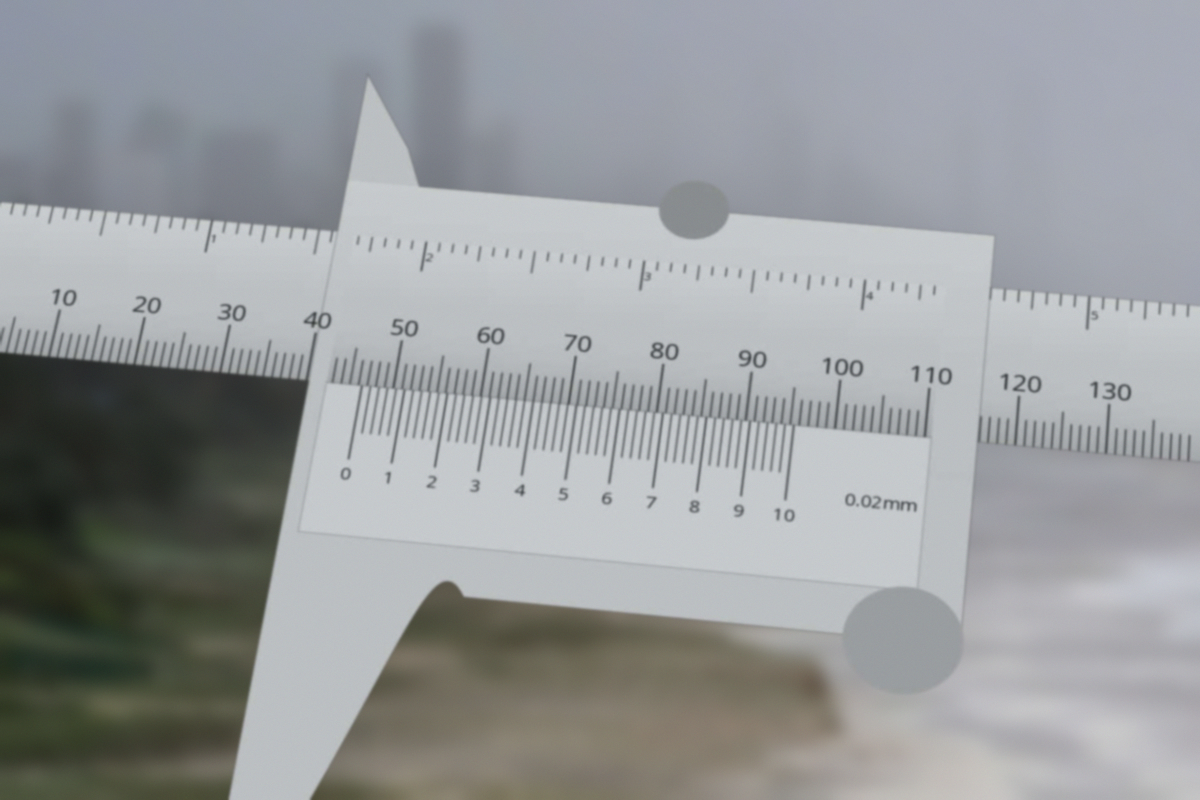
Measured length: 46.4 mm
